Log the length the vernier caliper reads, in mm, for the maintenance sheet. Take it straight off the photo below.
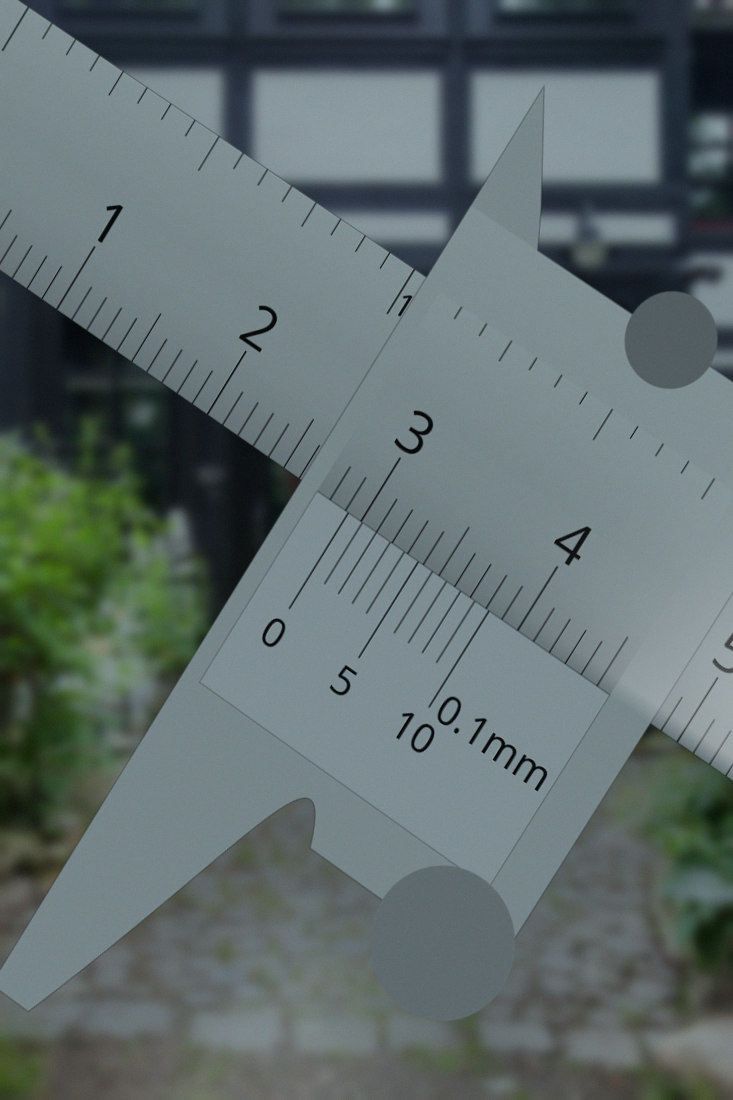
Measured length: 29.2 mm
